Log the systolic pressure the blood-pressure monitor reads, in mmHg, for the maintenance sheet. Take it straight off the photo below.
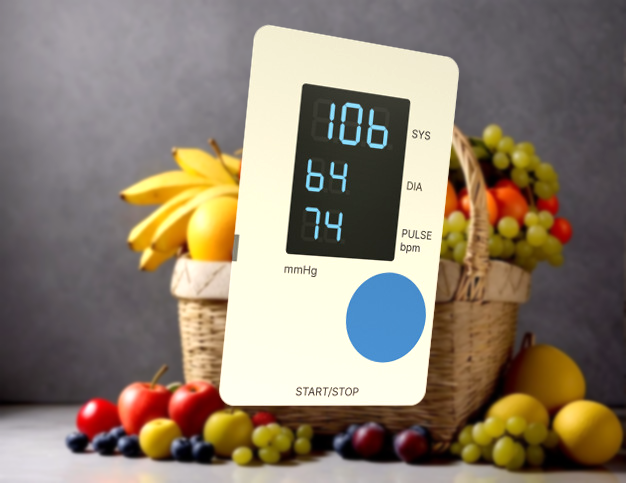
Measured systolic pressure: 106 mmHg
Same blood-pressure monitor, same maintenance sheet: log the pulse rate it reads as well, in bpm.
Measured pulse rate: 74 bpm
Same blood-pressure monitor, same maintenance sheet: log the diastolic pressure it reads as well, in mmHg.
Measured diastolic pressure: 64 mmHg
